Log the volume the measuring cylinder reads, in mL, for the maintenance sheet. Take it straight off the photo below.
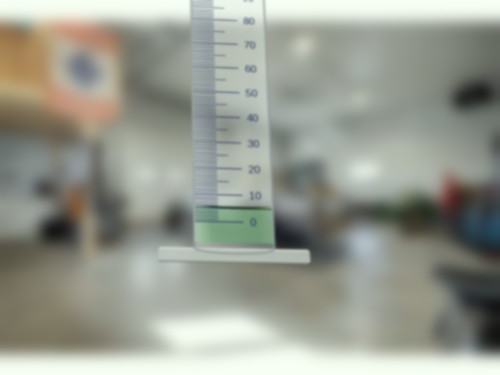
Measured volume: 5 mL
